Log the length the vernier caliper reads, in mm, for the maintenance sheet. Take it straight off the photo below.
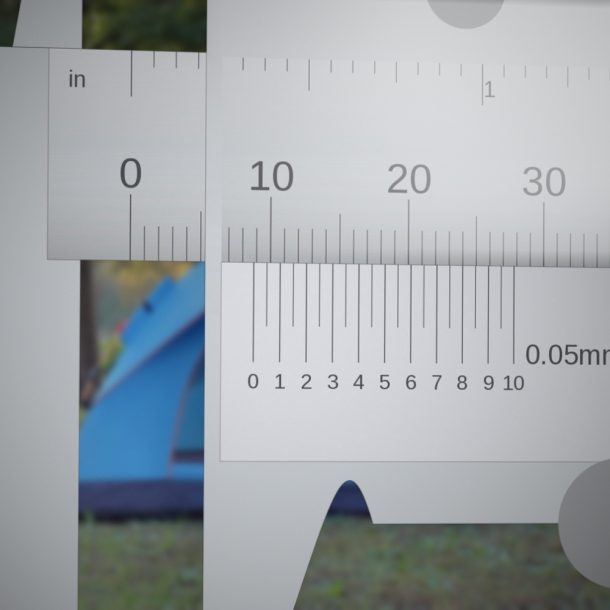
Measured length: 8.8 mm
